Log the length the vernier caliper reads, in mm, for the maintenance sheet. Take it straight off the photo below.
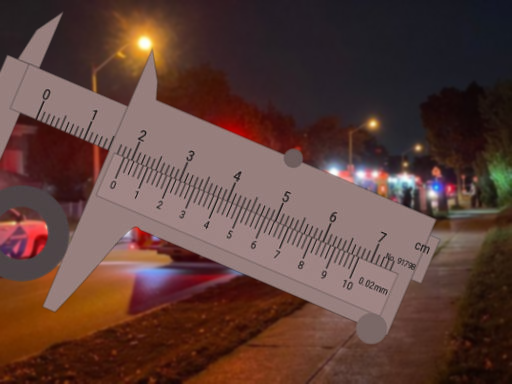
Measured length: 18.5 mm
